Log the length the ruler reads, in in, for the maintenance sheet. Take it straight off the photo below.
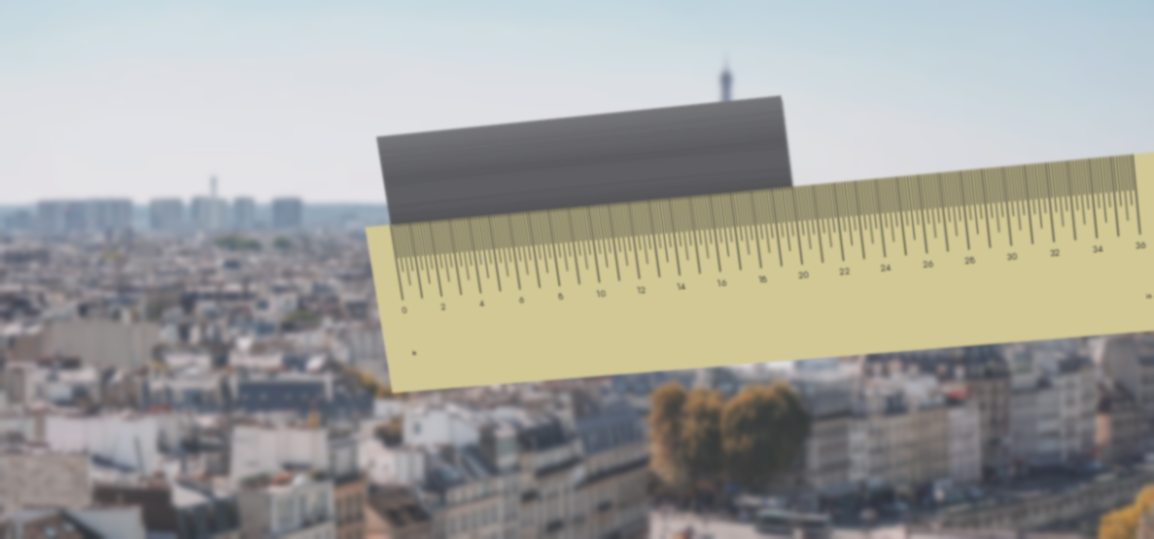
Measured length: 20 in
